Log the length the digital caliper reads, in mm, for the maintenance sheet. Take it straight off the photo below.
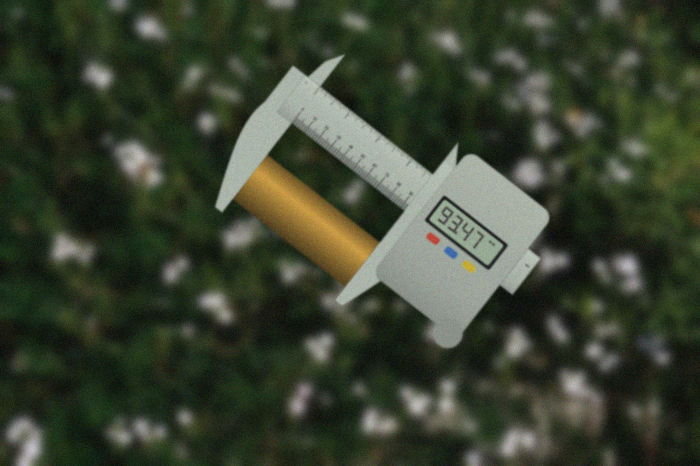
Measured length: 93.47 mm
